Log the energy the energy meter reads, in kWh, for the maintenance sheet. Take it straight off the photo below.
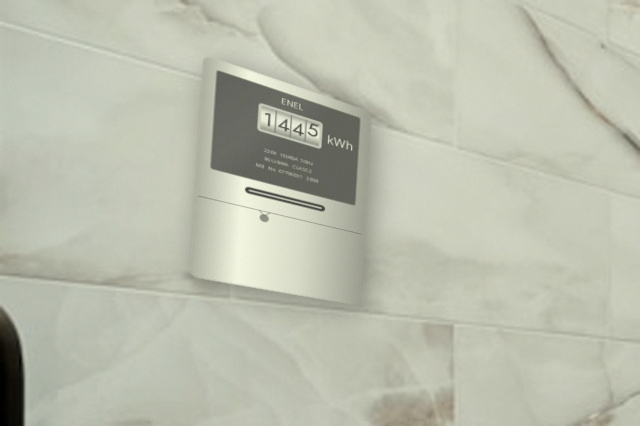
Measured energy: 1445 kWh
